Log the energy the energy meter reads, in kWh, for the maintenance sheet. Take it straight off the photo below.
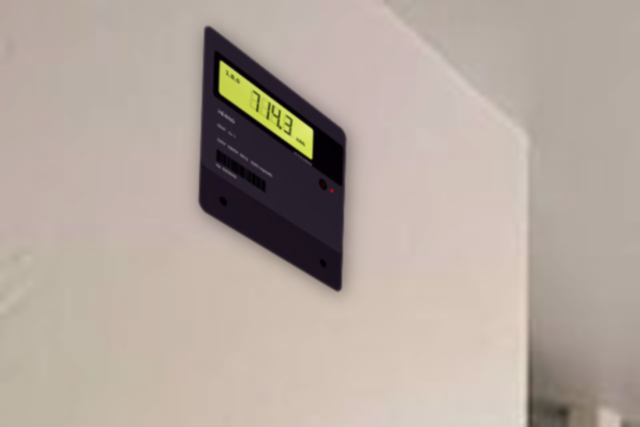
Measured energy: 714.3 kWh
